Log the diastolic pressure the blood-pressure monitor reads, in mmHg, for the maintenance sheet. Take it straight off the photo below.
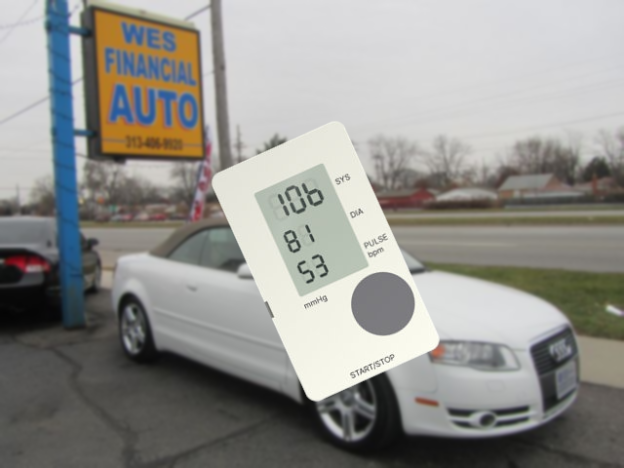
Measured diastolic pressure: 81 mmHg
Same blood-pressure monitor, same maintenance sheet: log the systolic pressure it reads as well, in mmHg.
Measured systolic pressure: 106 mmHg
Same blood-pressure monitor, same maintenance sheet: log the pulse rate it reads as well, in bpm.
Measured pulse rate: 53 bpm
